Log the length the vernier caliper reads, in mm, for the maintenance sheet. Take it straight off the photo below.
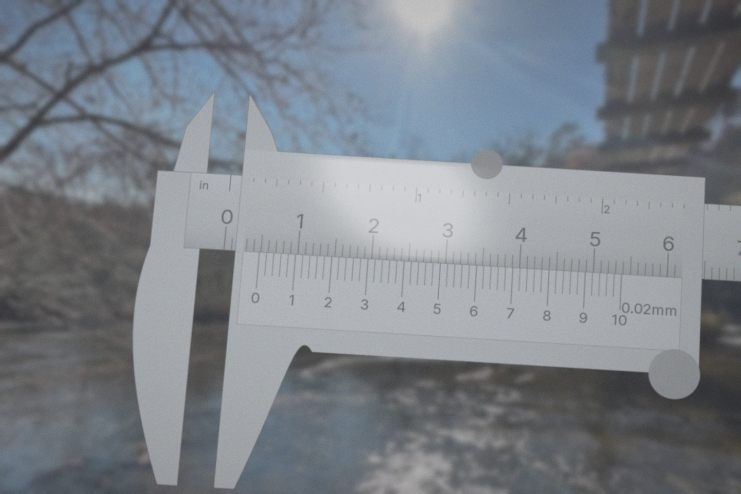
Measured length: 4.8 mm
